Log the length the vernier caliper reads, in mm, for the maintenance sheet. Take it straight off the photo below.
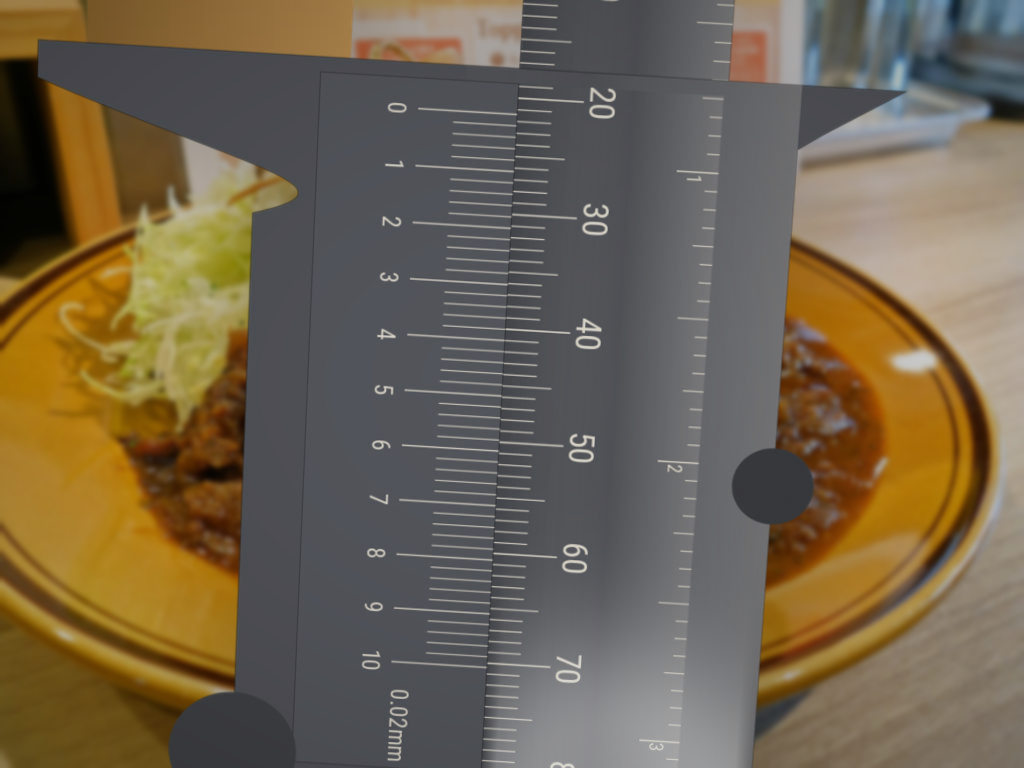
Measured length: 21.4 mm
